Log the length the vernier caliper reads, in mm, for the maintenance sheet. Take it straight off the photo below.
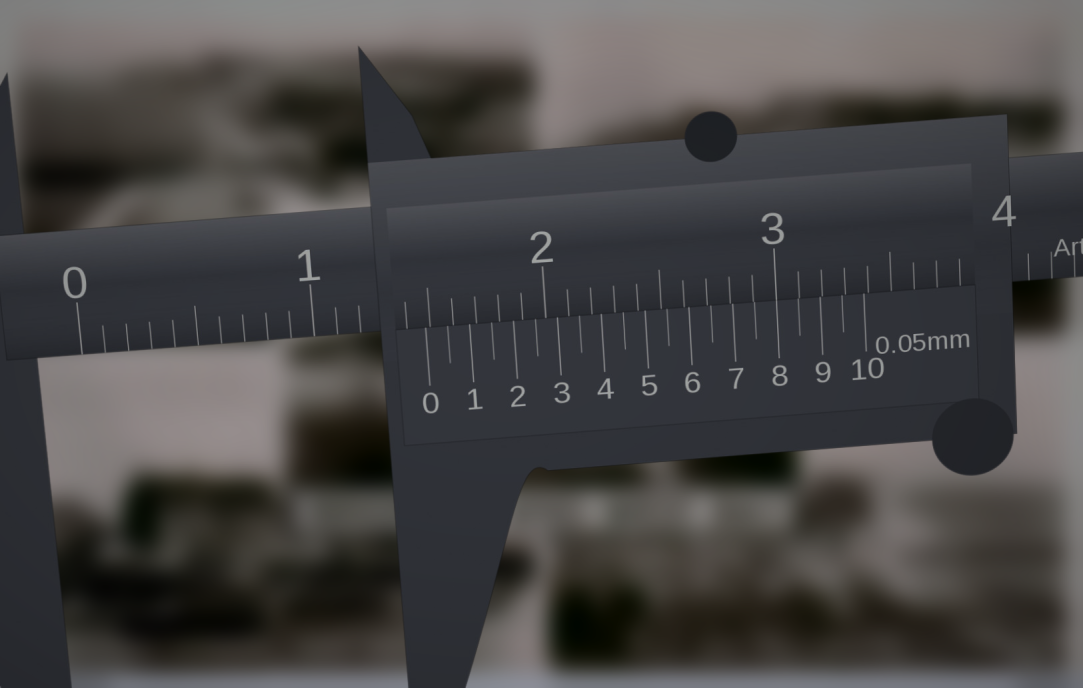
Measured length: 14.80 mm
